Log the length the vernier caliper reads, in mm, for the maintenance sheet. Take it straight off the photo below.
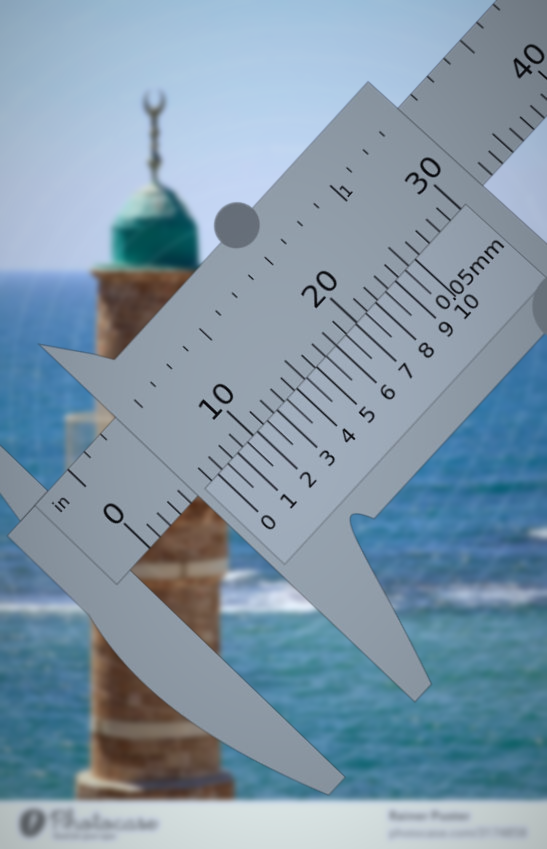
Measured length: 6.6 mm
